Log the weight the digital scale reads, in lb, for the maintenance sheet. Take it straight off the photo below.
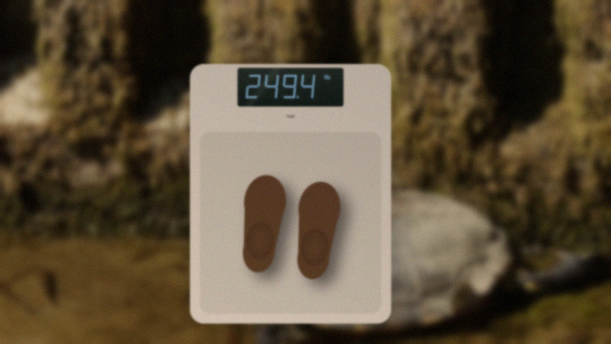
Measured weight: 249.4 lb
